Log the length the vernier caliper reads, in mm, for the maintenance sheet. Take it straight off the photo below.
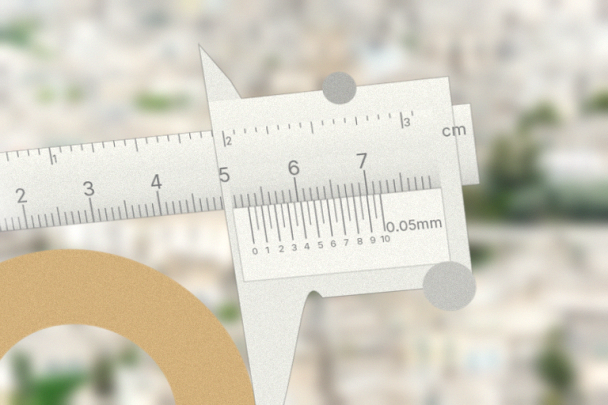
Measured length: 52.8 mm
